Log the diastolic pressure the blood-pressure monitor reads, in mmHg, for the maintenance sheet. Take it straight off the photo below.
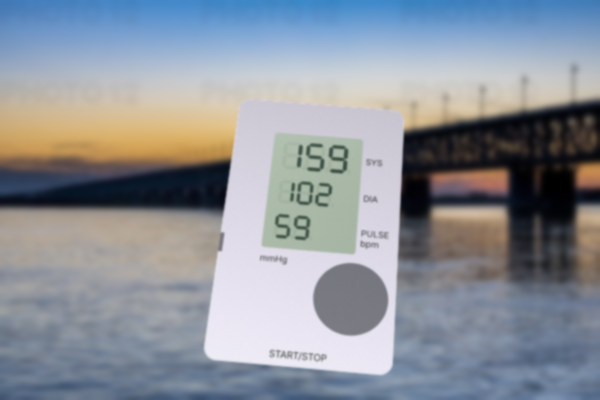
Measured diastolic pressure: 102 mmHg
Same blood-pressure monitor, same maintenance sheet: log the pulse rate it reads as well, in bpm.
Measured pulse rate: 59 bpm
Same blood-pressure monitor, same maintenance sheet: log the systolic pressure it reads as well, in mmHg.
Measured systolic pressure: 159 mmHg
